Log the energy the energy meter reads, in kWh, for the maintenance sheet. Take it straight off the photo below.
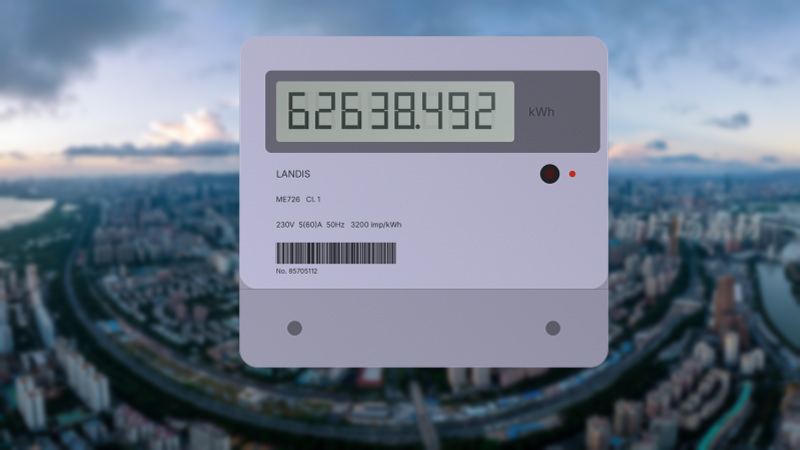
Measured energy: 62638.492 kWh
